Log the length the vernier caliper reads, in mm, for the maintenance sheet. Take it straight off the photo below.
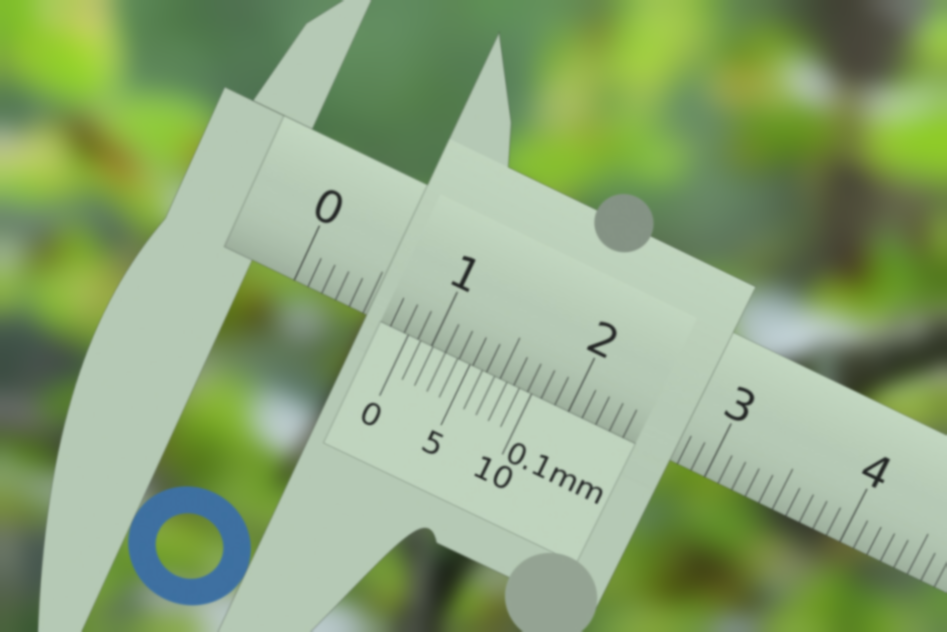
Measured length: 8.3 mm
